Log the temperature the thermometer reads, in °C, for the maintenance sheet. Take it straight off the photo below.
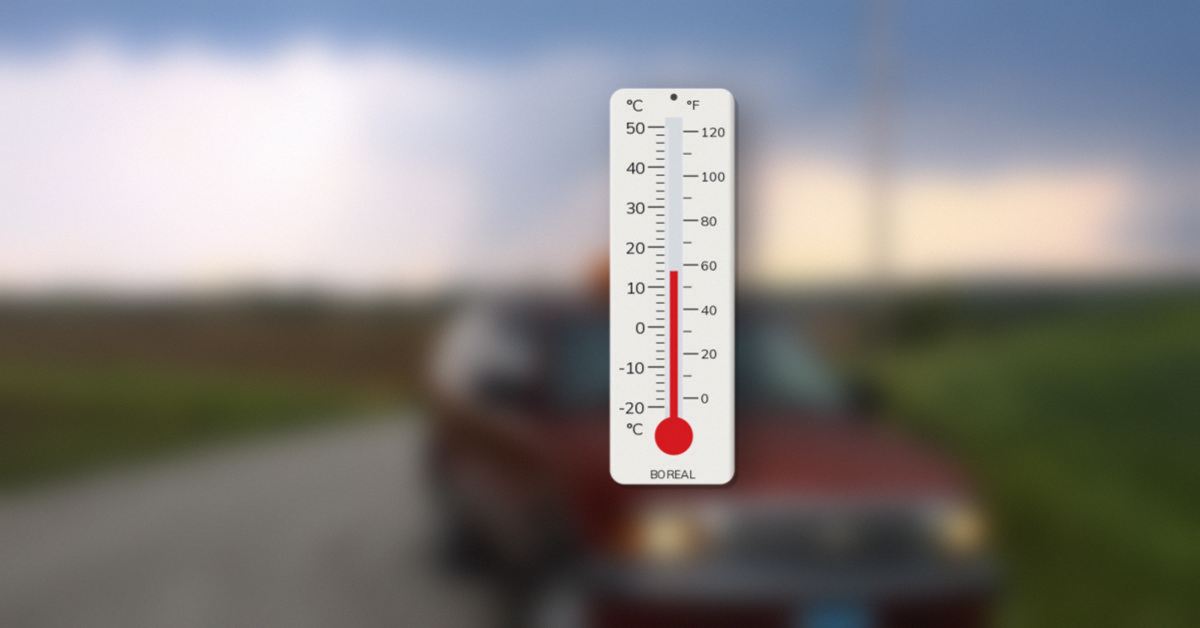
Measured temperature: 14 °C
